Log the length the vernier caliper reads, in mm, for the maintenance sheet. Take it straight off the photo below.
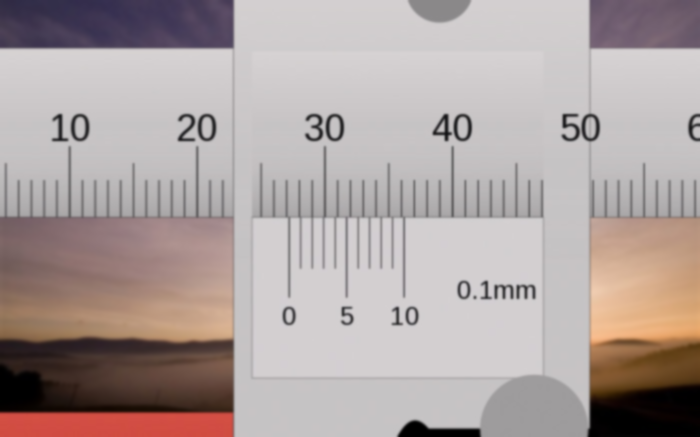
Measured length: 27.2 mm
